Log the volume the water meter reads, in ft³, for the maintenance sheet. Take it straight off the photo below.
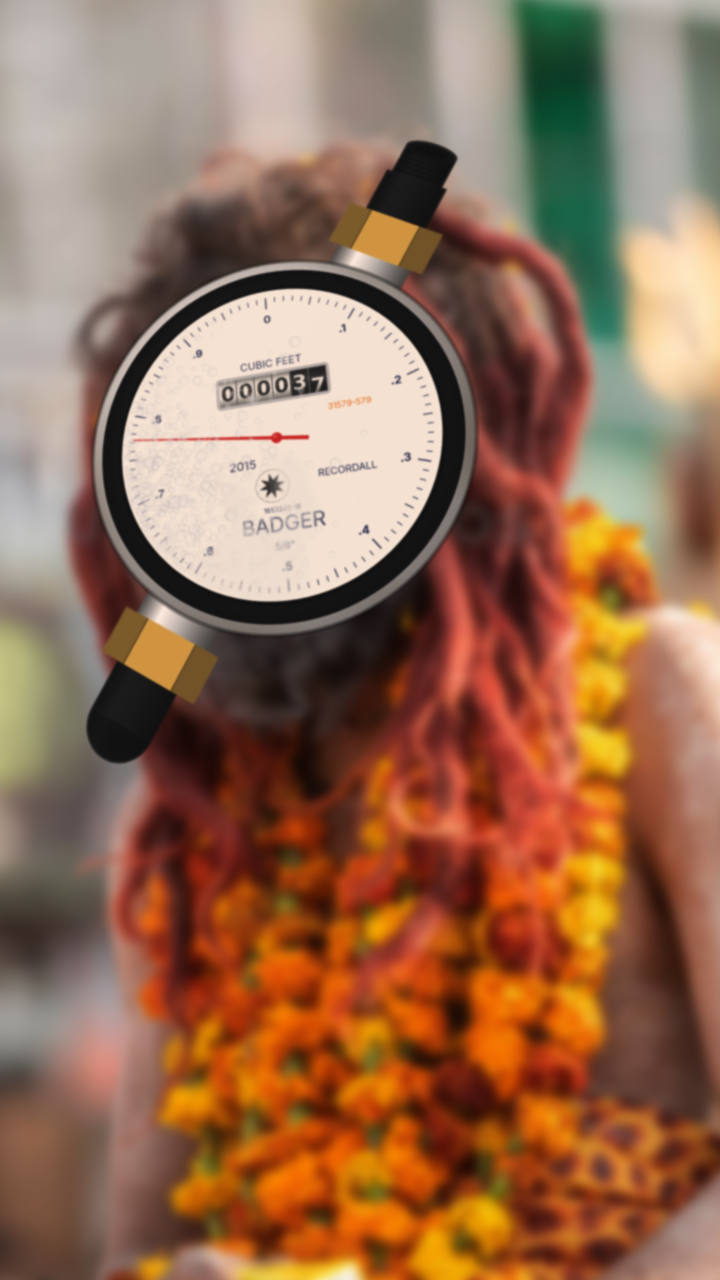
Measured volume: 36.77 ft³
